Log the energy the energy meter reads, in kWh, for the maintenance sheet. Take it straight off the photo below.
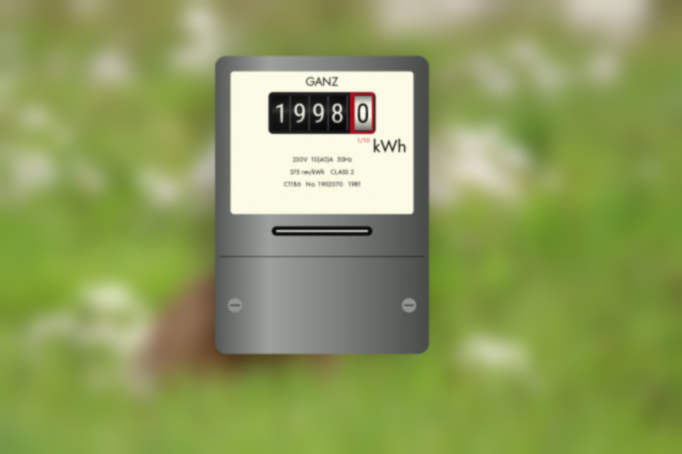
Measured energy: 1998.0 kWh
